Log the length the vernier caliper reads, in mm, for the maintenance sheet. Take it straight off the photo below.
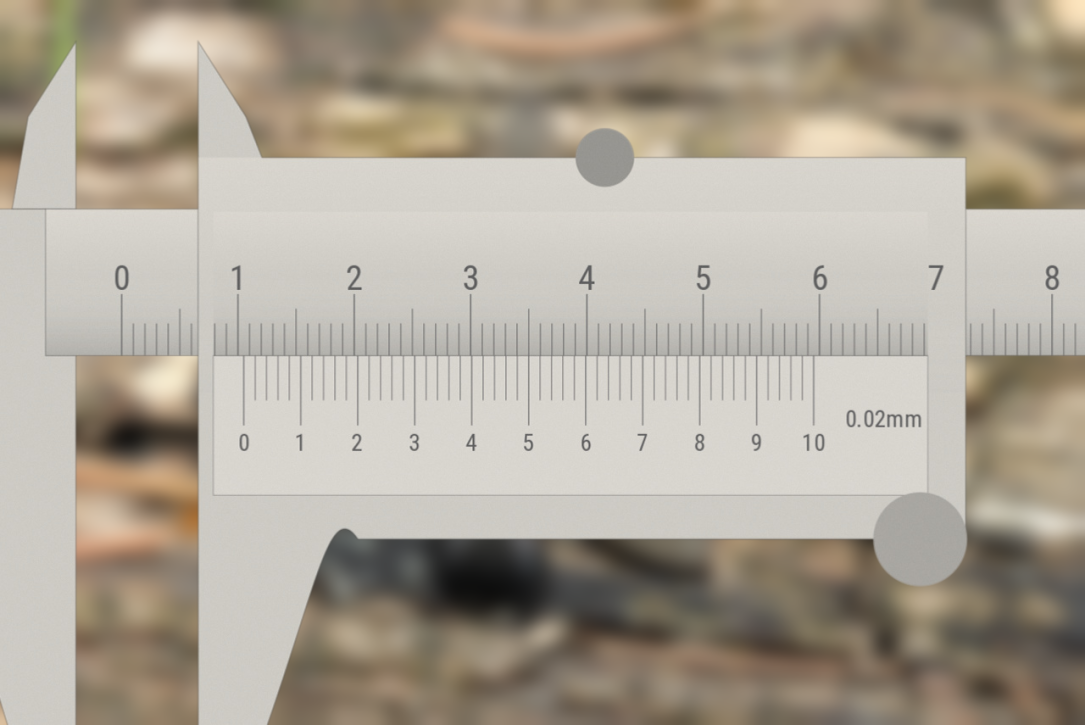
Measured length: 10.5 mm
